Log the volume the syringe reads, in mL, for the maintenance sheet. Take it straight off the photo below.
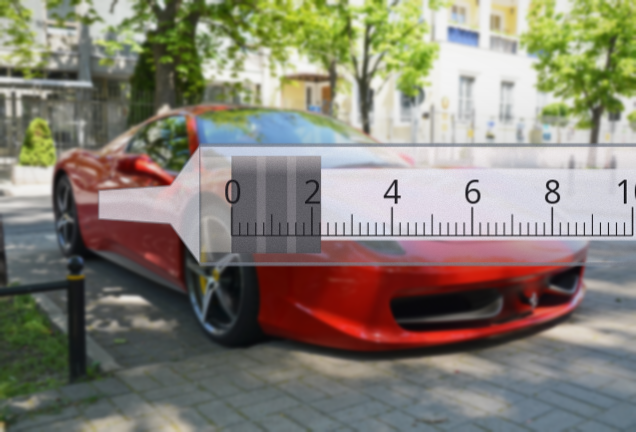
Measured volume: 0 mL
